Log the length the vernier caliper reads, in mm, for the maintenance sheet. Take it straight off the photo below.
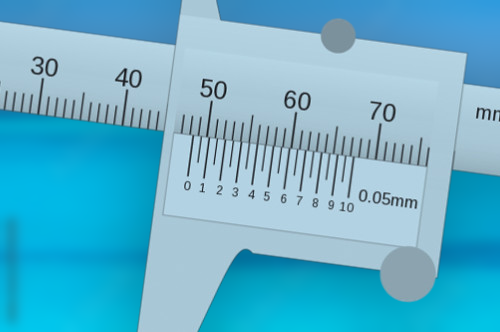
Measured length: 48.4 mm
